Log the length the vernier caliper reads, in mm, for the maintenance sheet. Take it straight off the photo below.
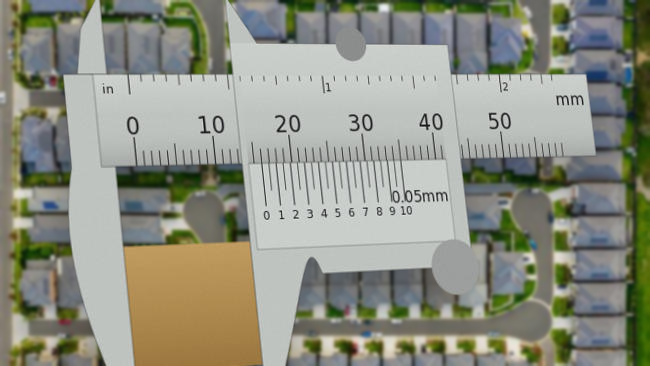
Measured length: 16.0 mm
